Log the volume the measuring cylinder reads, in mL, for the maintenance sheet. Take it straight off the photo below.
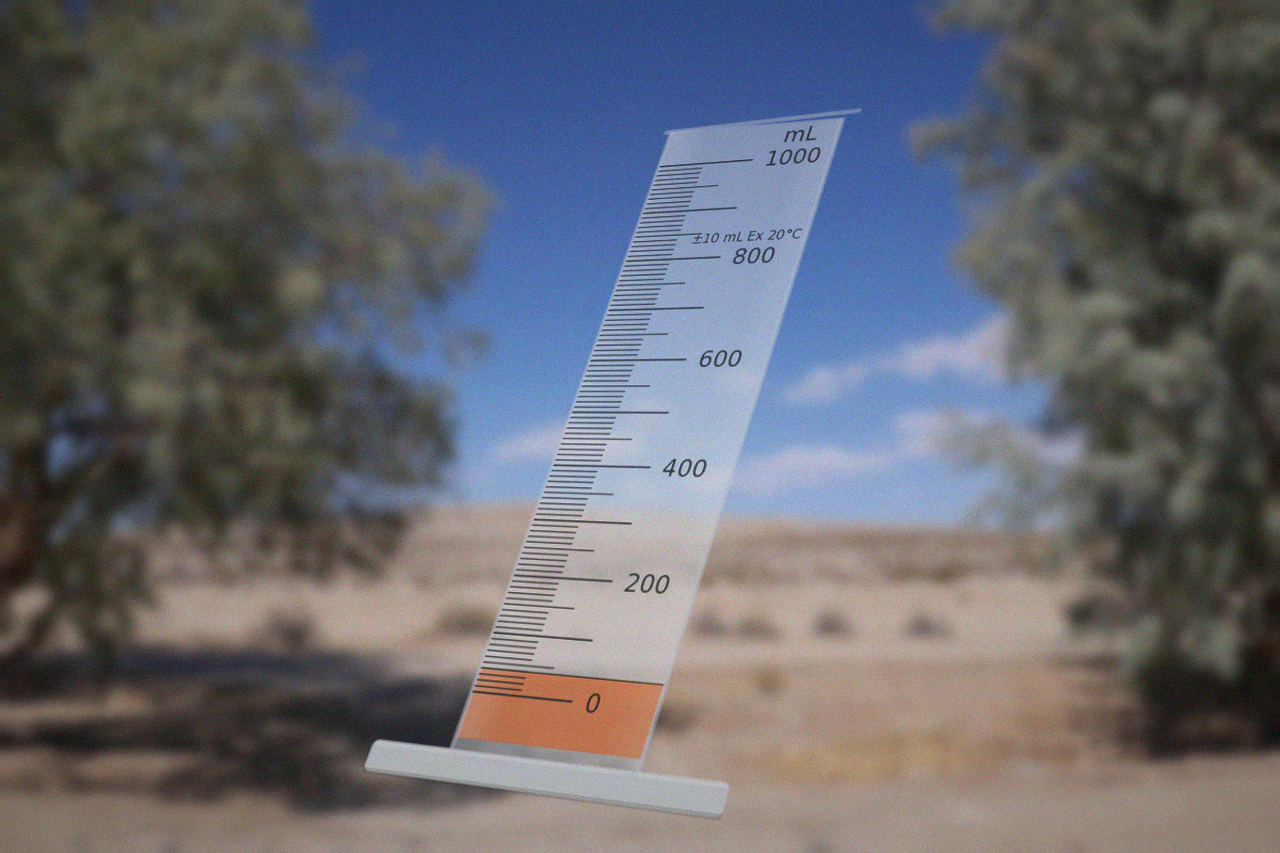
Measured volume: 40 mL
